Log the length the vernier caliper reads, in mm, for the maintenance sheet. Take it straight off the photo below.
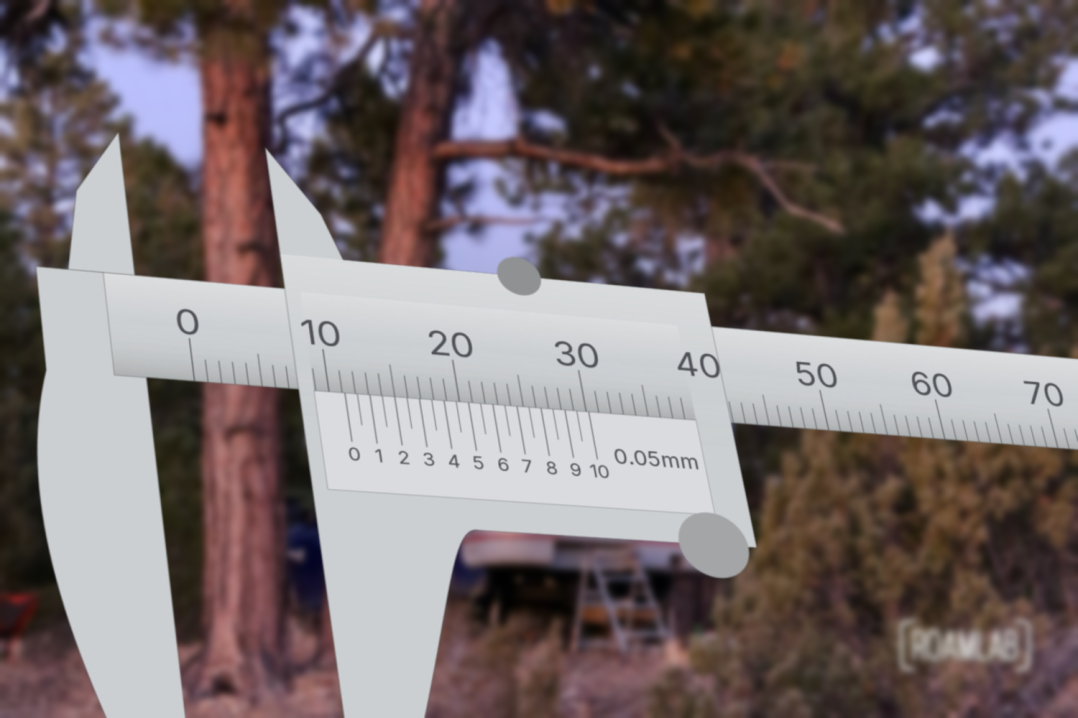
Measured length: 11.2 mm
